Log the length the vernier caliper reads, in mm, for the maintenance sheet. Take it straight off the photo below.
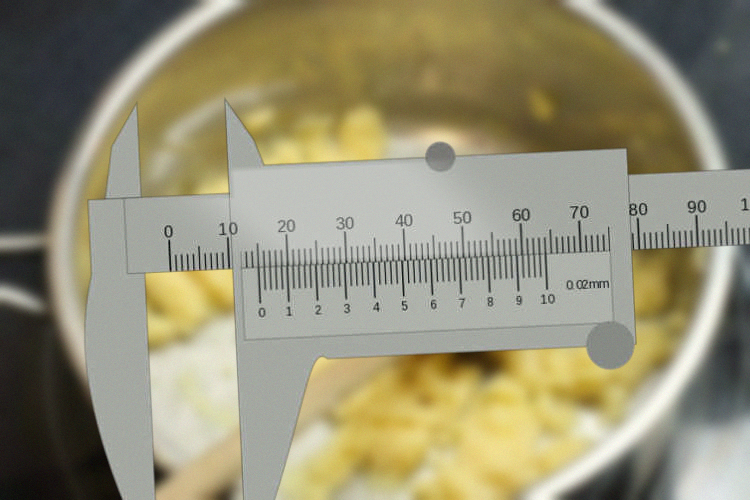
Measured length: 15.0 mm
